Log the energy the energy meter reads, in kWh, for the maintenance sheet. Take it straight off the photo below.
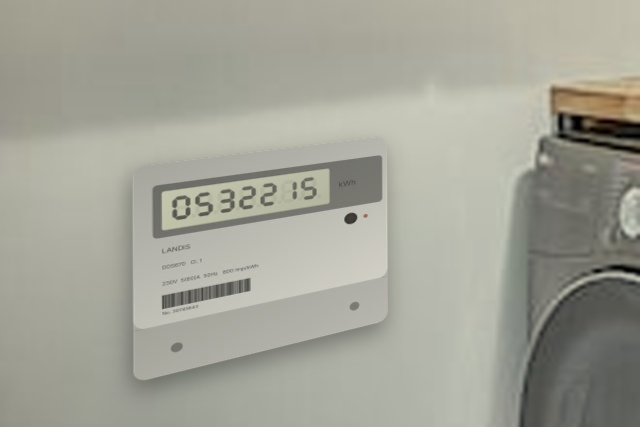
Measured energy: 532215 kWh
